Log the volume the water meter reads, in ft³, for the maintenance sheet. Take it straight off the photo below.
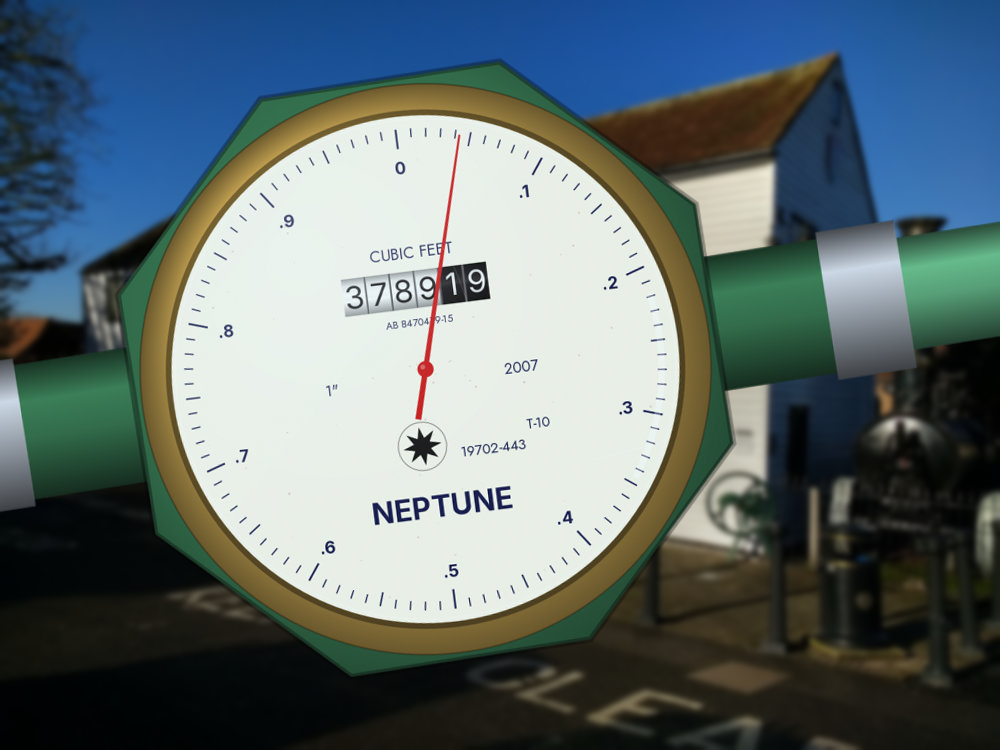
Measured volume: 378919.04 ft³
